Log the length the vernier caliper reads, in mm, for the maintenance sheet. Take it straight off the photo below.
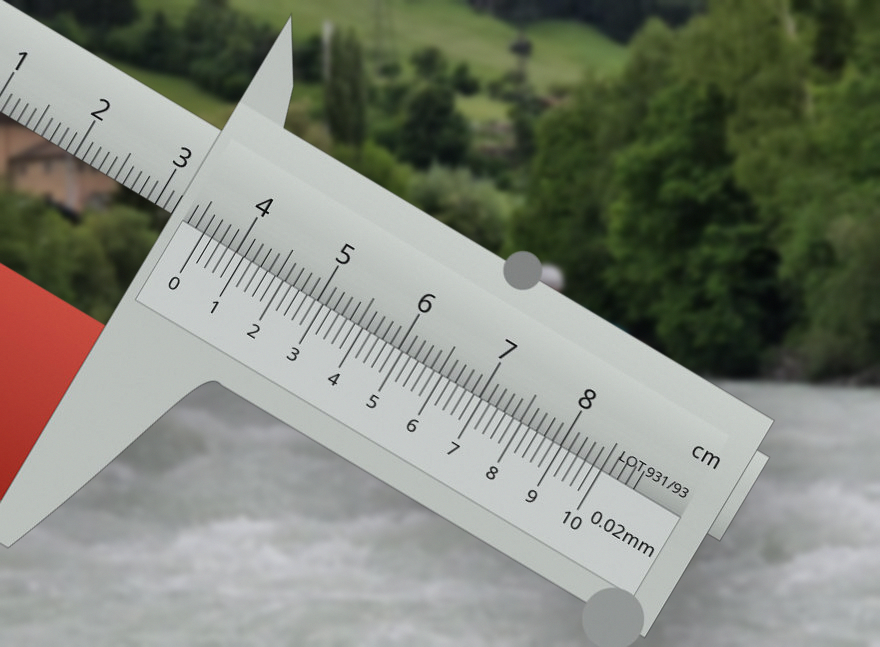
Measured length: 36.0 mm
